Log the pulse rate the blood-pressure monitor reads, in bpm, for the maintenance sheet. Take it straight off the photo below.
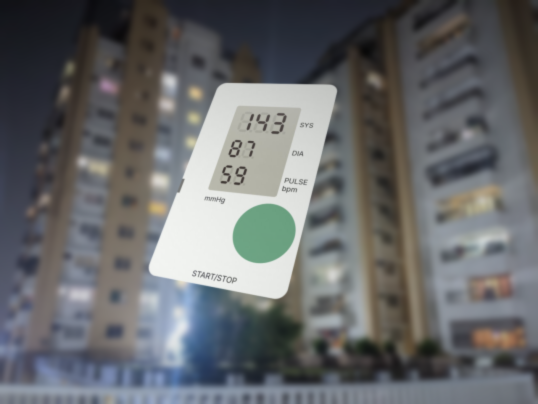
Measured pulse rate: 59 bpm
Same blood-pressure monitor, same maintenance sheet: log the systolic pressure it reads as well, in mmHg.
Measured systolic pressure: 143 mmHg
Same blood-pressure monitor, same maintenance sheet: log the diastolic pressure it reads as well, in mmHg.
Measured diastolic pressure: 87 mmHg
